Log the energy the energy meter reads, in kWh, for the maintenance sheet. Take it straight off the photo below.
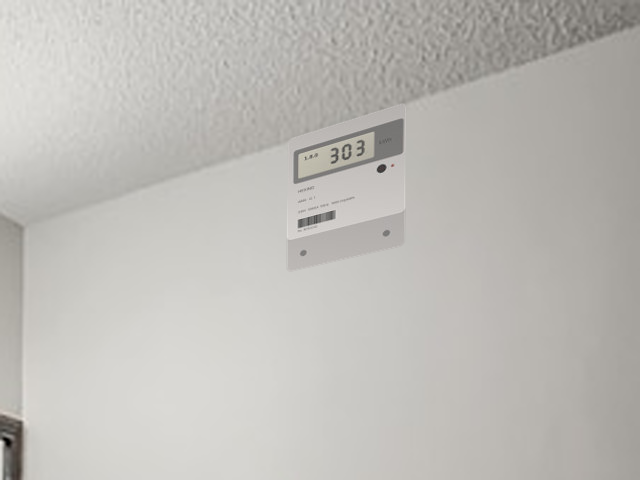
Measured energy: 303 kWh
